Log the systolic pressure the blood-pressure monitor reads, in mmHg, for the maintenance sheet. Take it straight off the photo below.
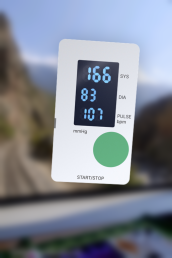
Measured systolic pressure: 166 mmHg
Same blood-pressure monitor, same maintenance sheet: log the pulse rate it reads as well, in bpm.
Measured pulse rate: 107 bpm
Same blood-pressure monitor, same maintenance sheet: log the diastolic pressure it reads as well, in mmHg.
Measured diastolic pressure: 83 mmHg
